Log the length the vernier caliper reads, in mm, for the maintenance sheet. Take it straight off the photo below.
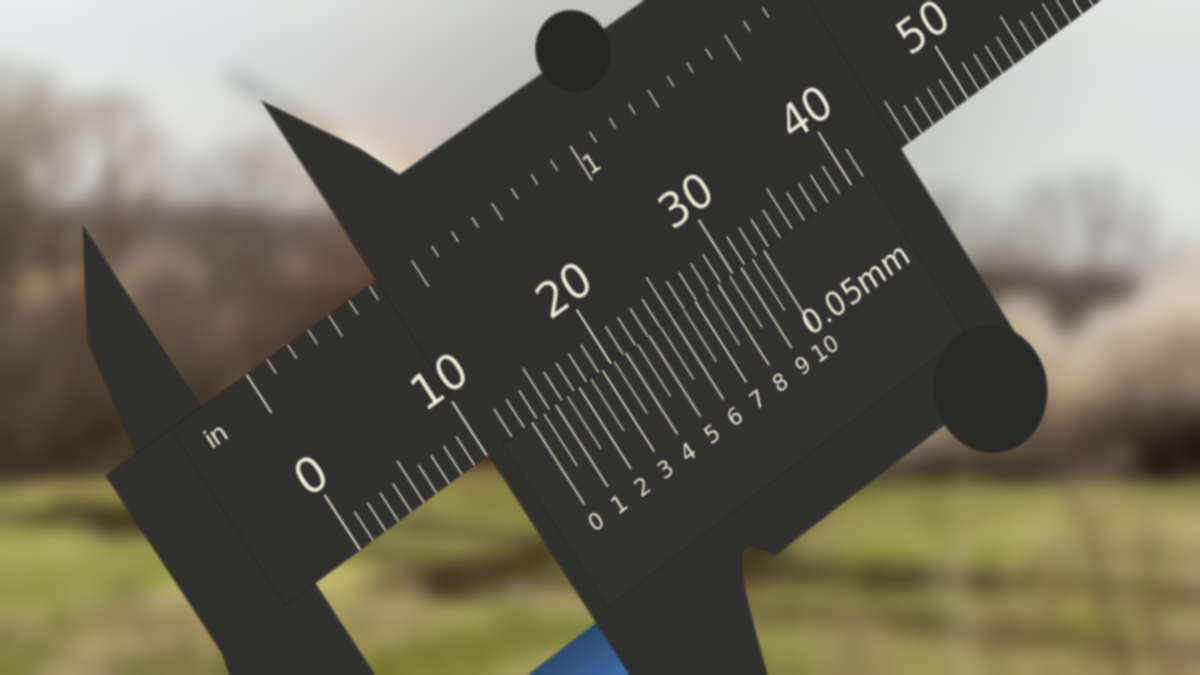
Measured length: 13.6 mm
